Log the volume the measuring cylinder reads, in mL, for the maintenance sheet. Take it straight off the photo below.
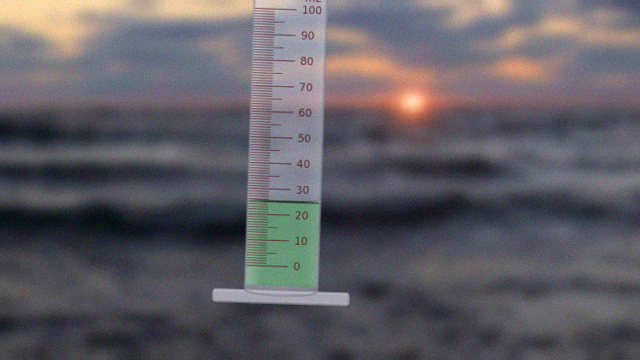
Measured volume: 25 mL
